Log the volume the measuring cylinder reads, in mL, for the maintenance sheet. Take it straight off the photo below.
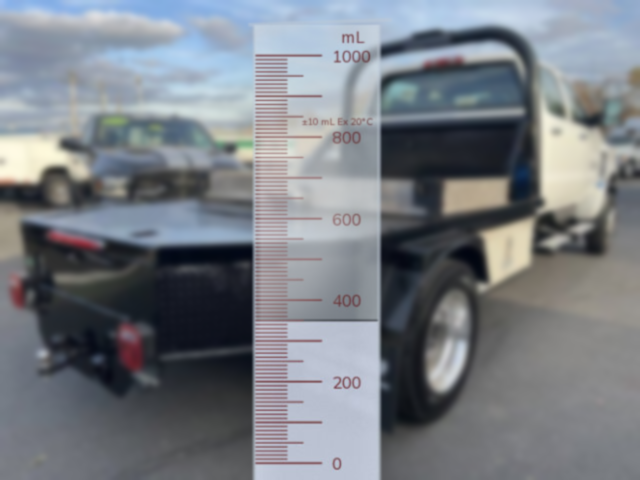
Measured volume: 350 mL
